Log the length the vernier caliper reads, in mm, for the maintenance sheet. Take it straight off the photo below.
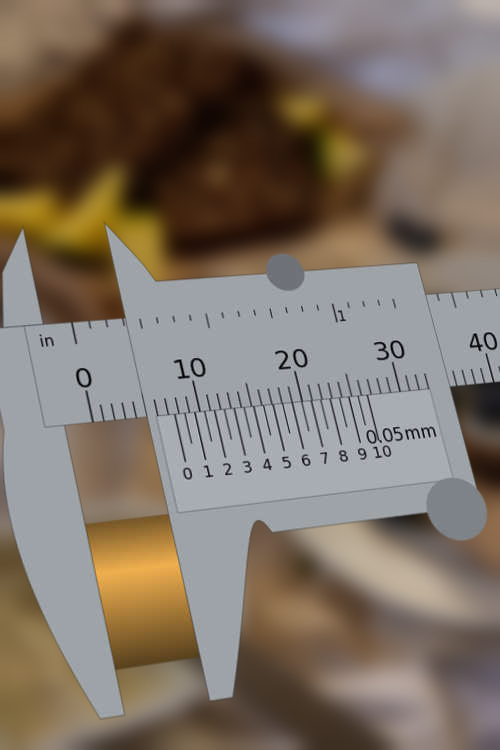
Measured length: 7.6 mm
